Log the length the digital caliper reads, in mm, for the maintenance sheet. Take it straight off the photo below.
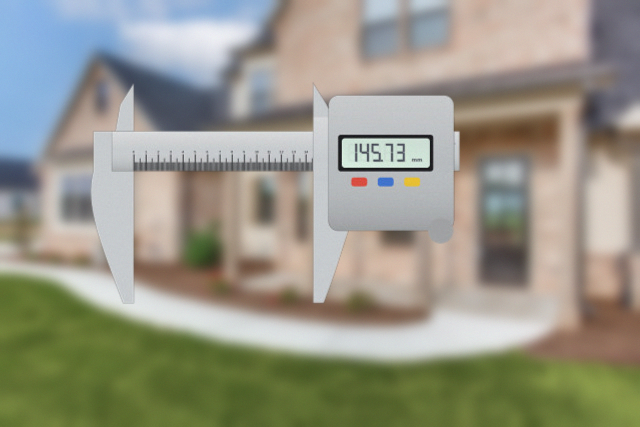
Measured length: 145.73 mm
